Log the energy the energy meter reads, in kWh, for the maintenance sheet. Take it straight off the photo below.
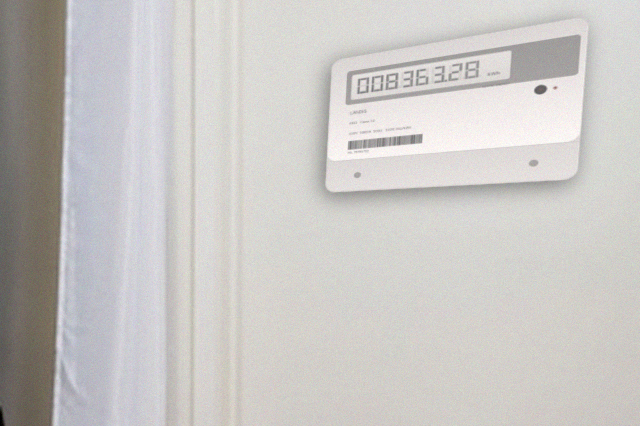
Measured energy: 8363.28 kWh
